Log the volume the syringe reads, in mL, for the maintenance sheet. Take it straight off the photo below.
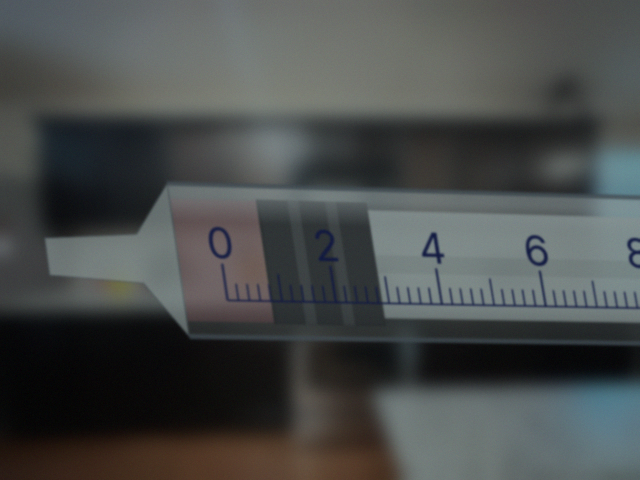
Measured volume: 0.8 mL
